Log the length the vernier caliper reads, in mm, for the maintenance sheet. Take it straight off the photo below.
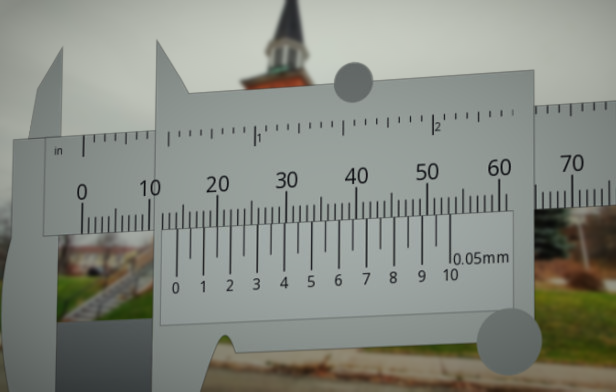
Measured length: 14.2 mm
